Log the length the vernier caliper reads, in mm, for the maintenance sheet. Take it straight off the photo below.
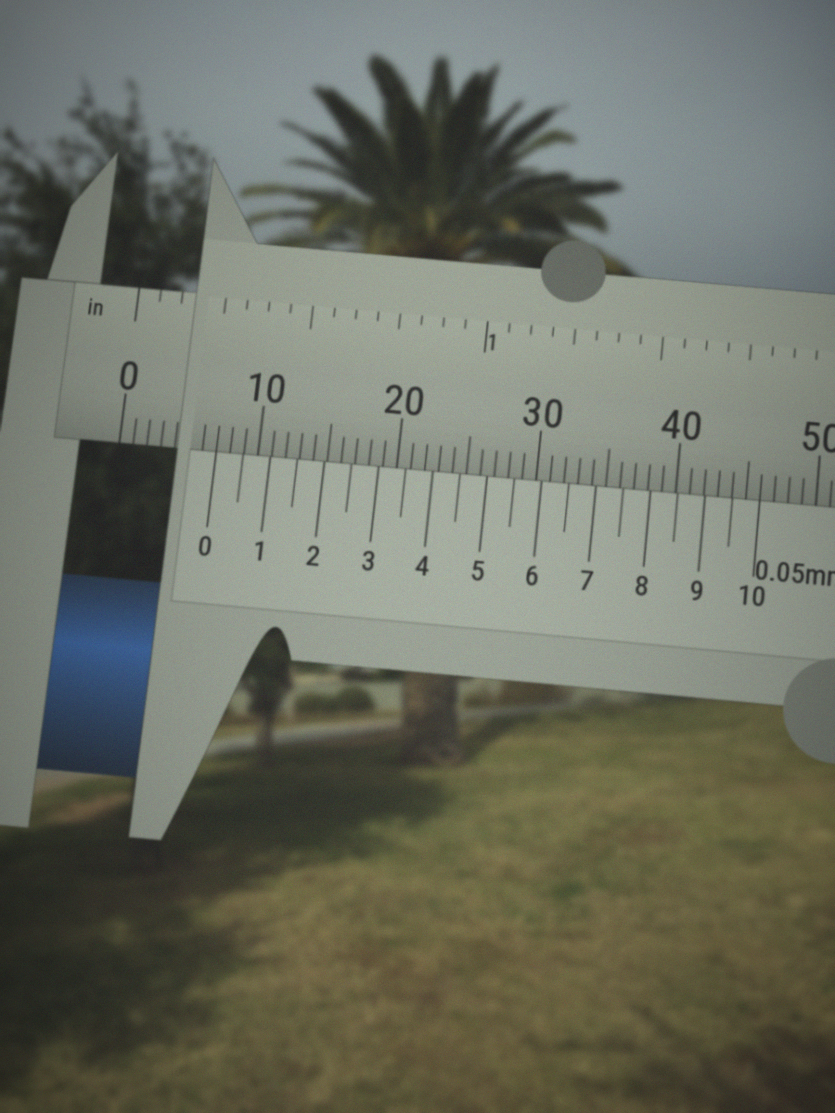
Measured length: 7.0 mm
